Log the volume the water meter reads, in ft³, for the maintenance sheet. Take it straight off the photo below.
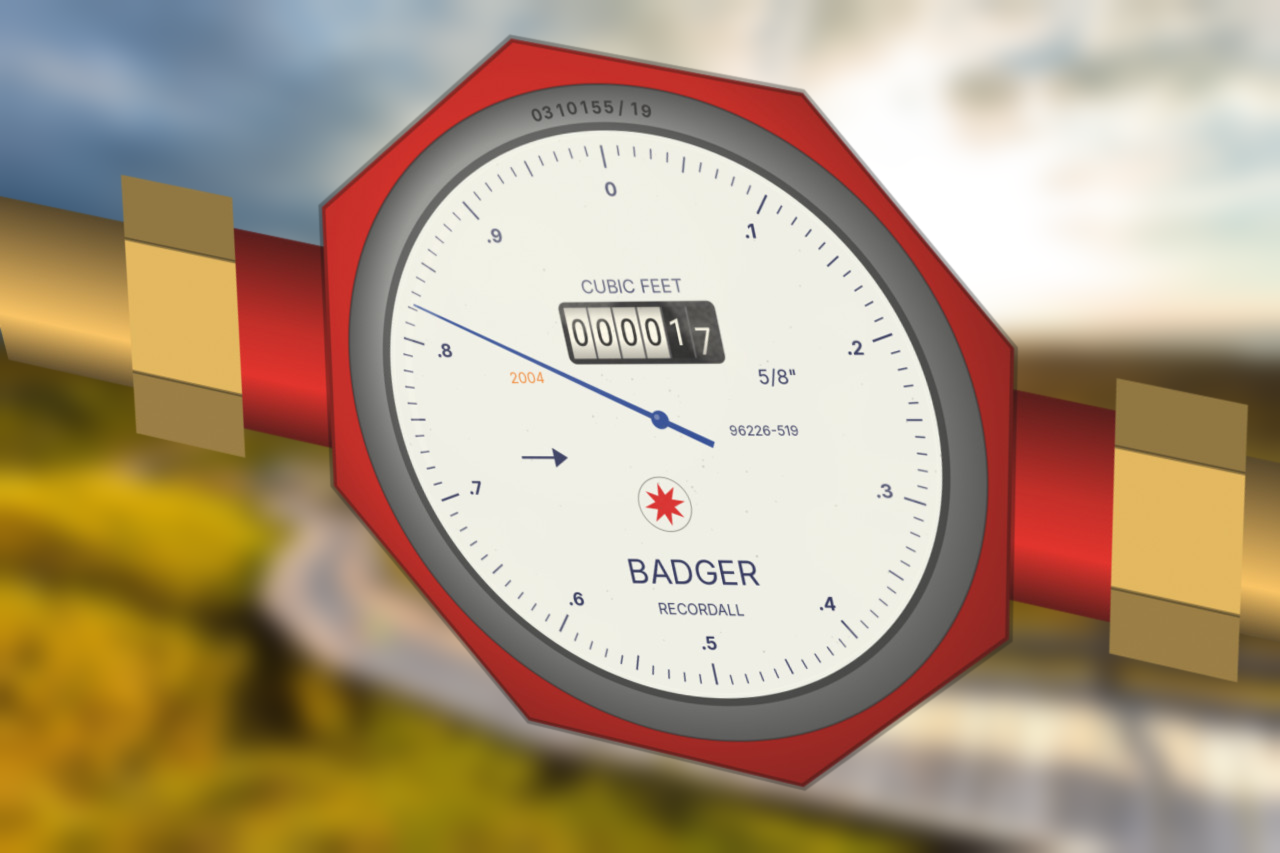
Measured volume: 16.82 ft³
